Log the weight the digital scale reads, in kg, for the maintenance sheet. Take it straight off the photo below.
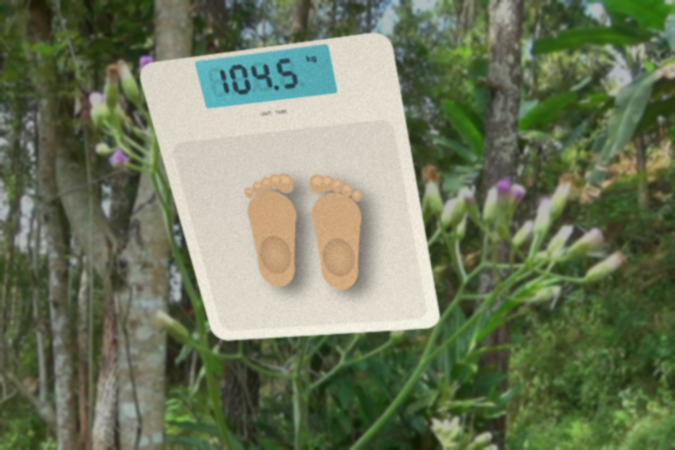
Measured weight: 104.5 kg
